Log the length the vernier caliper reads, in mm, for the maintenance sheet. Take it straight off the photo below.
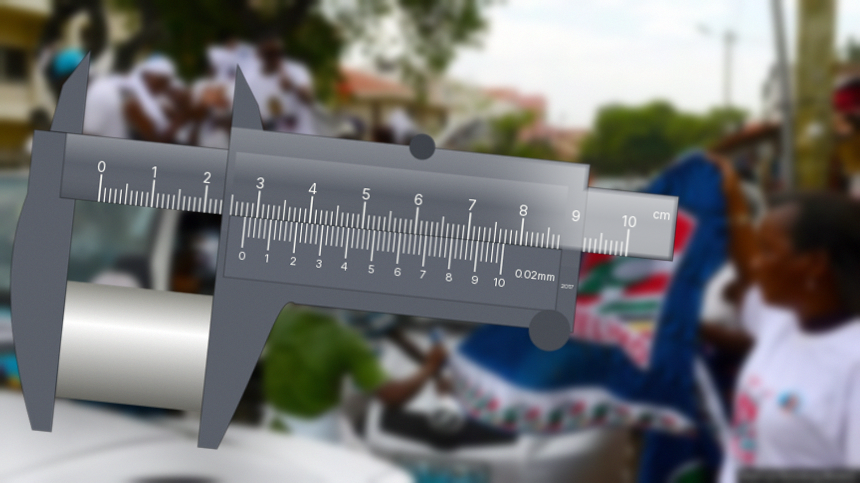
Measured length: 27.8 mm
